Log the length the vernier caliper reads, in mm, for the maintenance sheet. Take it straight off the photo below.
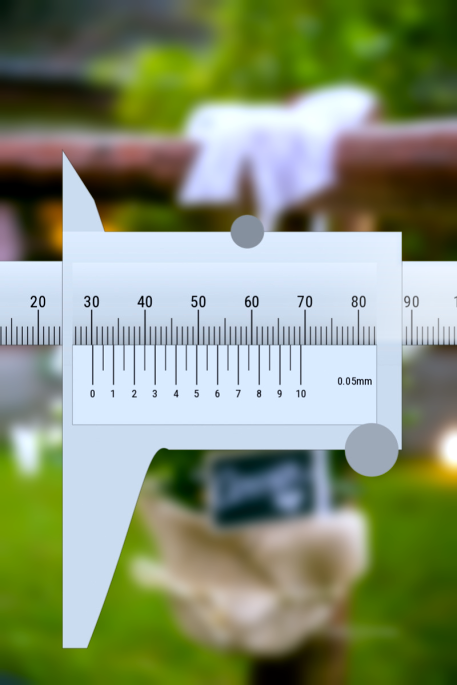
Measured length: 30.2 mm
